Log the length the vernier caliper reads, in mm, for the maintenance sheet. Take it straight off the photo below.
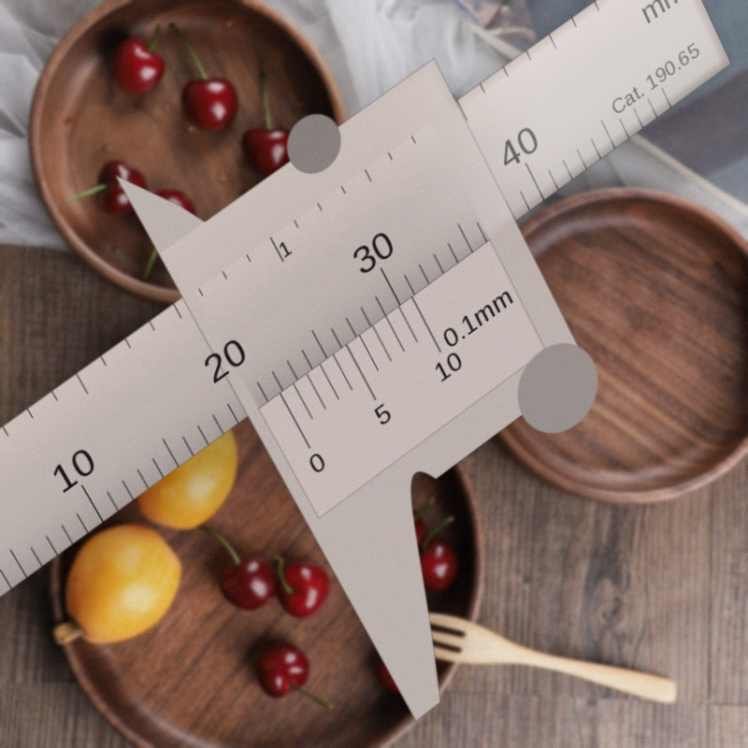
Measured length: 21.8 mm
